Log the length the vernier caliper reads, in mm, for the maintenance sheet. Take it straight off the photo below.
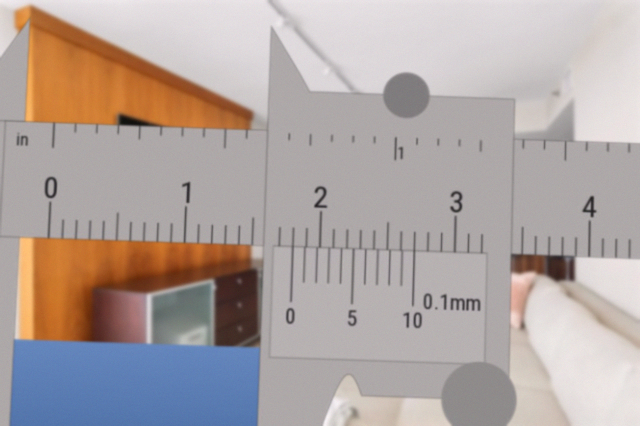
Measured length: 18.0 mm
